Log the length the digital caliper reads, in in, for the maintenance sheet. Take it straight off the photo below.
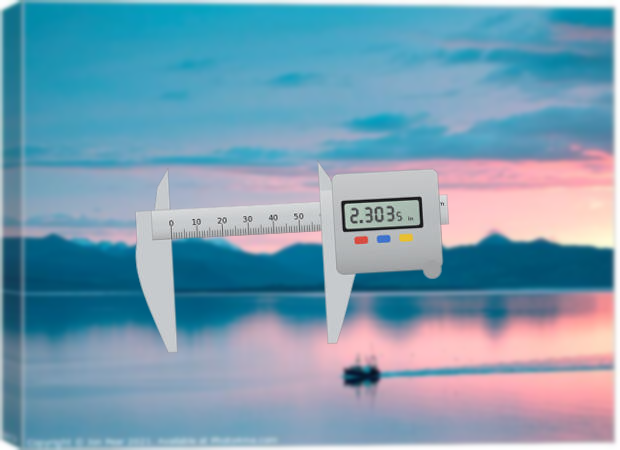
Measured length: 2.3035 in
